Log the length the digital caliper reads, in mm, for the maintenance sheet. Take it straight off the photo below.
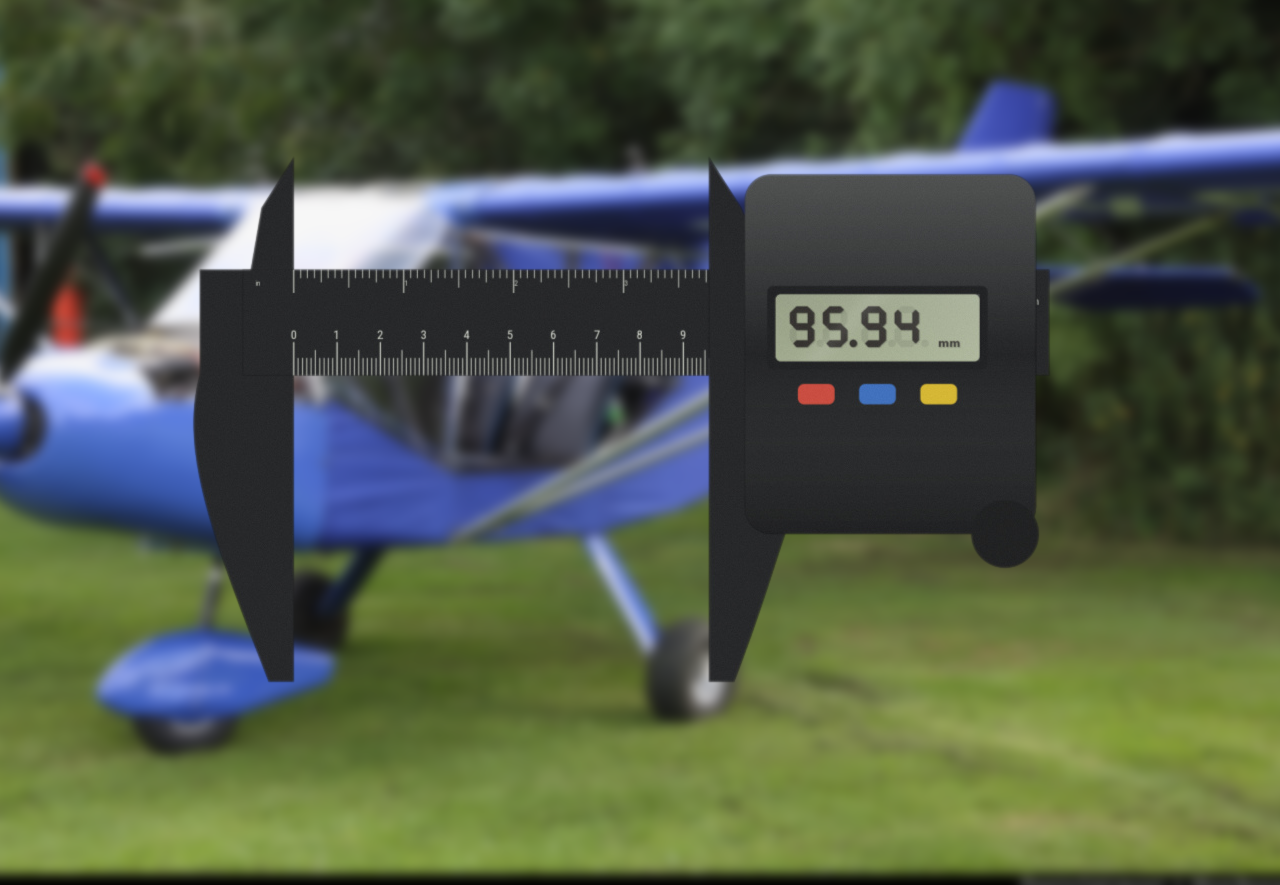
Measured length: 95.94 mm
